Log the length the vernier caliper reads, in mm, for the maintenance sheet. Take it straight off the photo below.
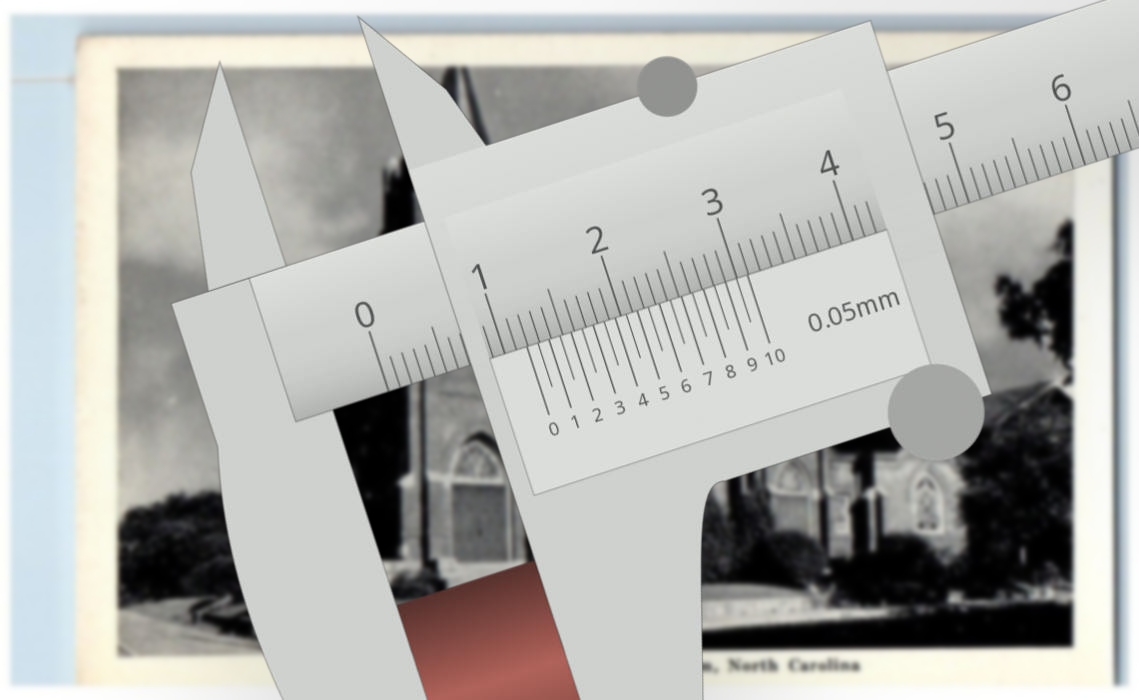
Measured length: 11.9 mm
